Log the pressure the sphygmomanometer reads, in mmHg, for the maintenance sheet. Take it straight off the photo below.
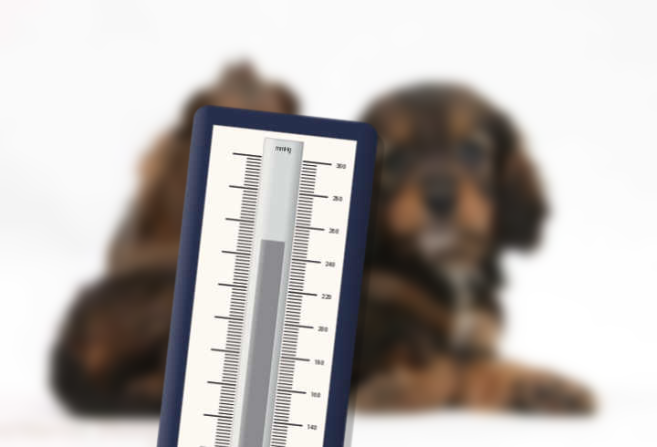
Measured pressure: 250 mmHg
